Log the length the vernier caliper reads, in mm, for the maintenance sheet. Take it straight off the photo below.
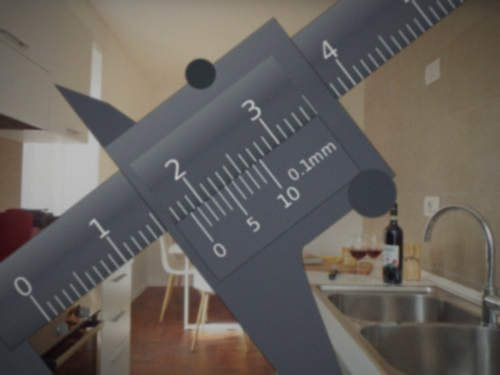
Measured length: 18.4 mm
